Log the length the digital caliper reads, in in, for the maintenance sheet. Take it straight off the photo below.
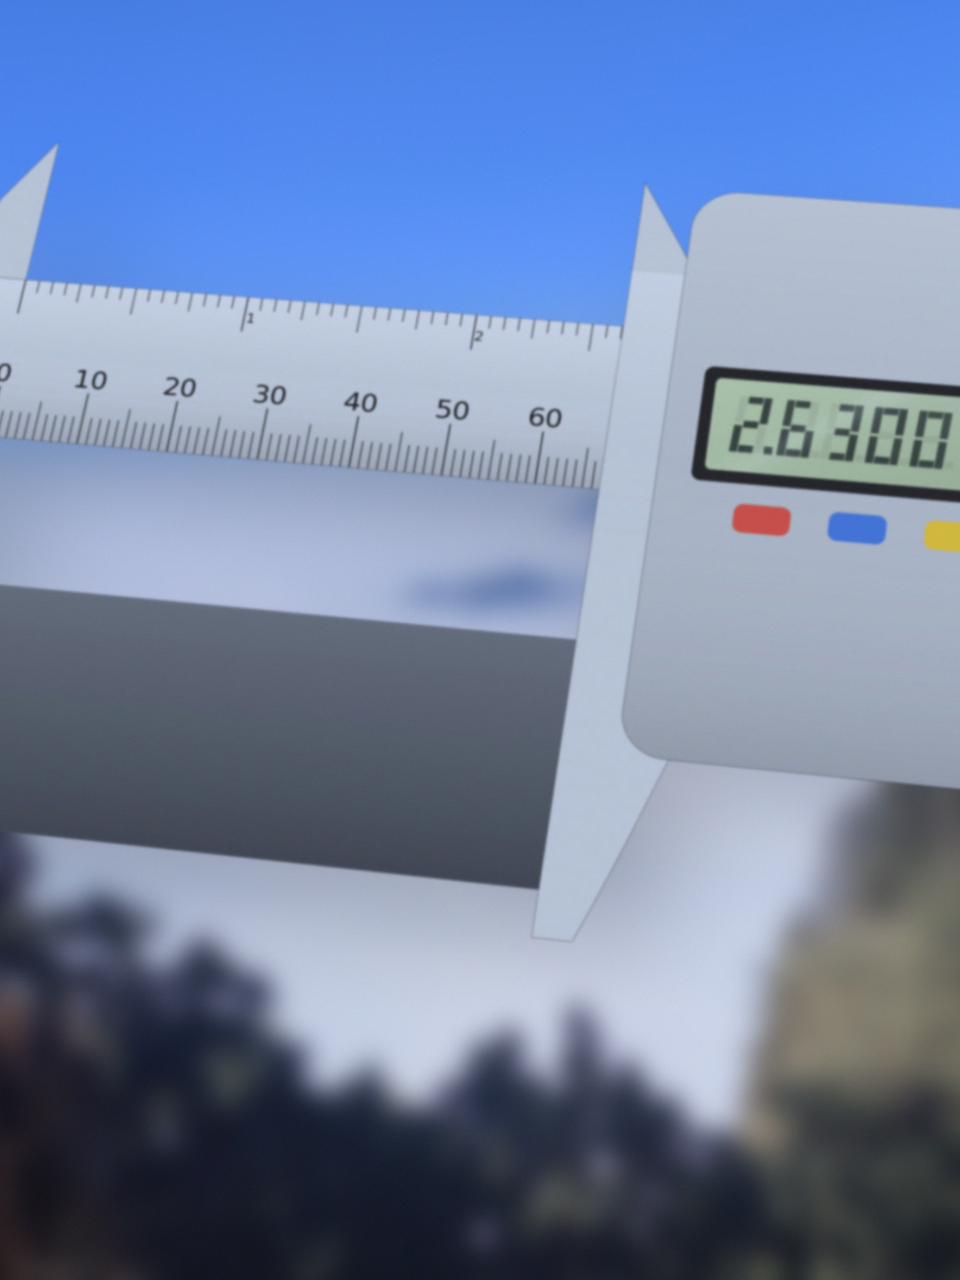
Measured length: 2.6300 in
